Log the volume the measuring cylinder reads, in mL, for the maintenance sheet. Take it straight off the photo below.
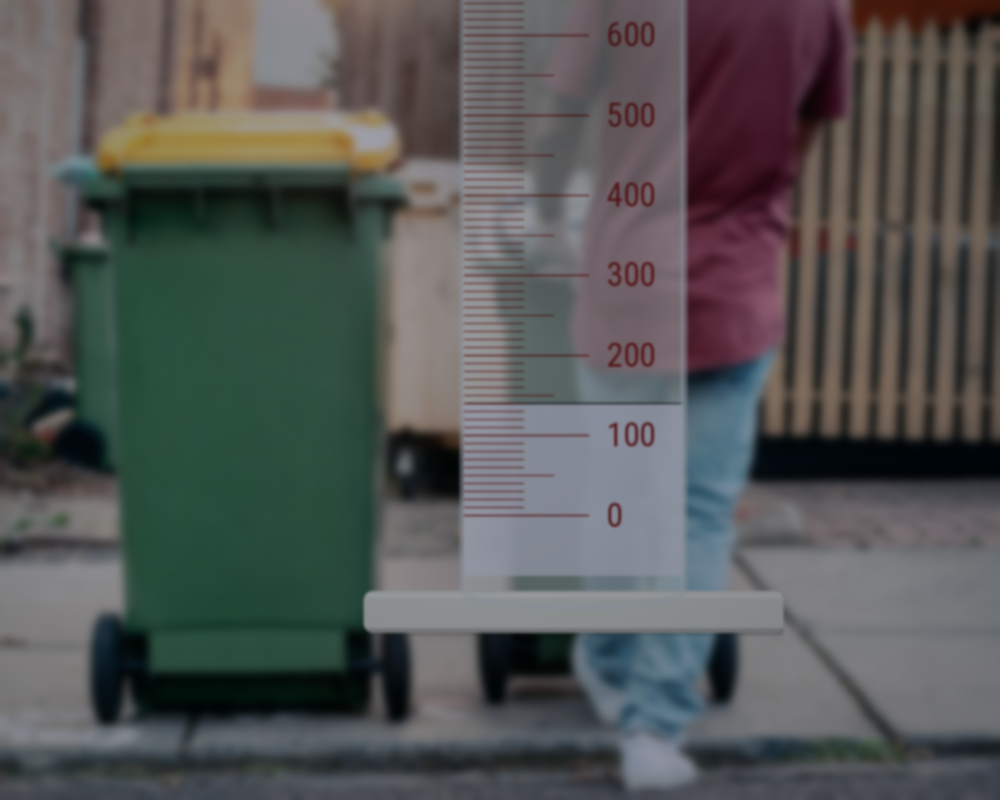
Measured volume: 140 mL
